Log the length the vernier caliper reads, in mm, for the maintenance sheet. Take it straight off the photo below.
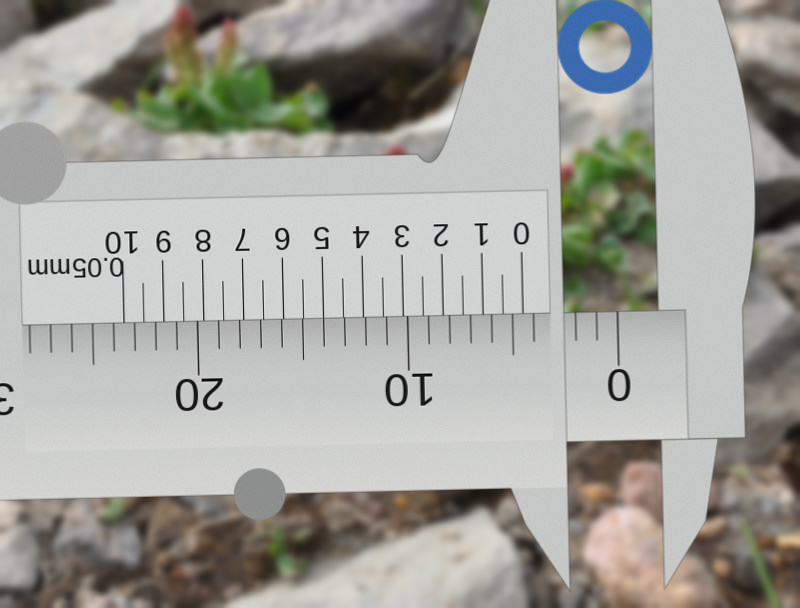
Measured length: 4.5 mm
